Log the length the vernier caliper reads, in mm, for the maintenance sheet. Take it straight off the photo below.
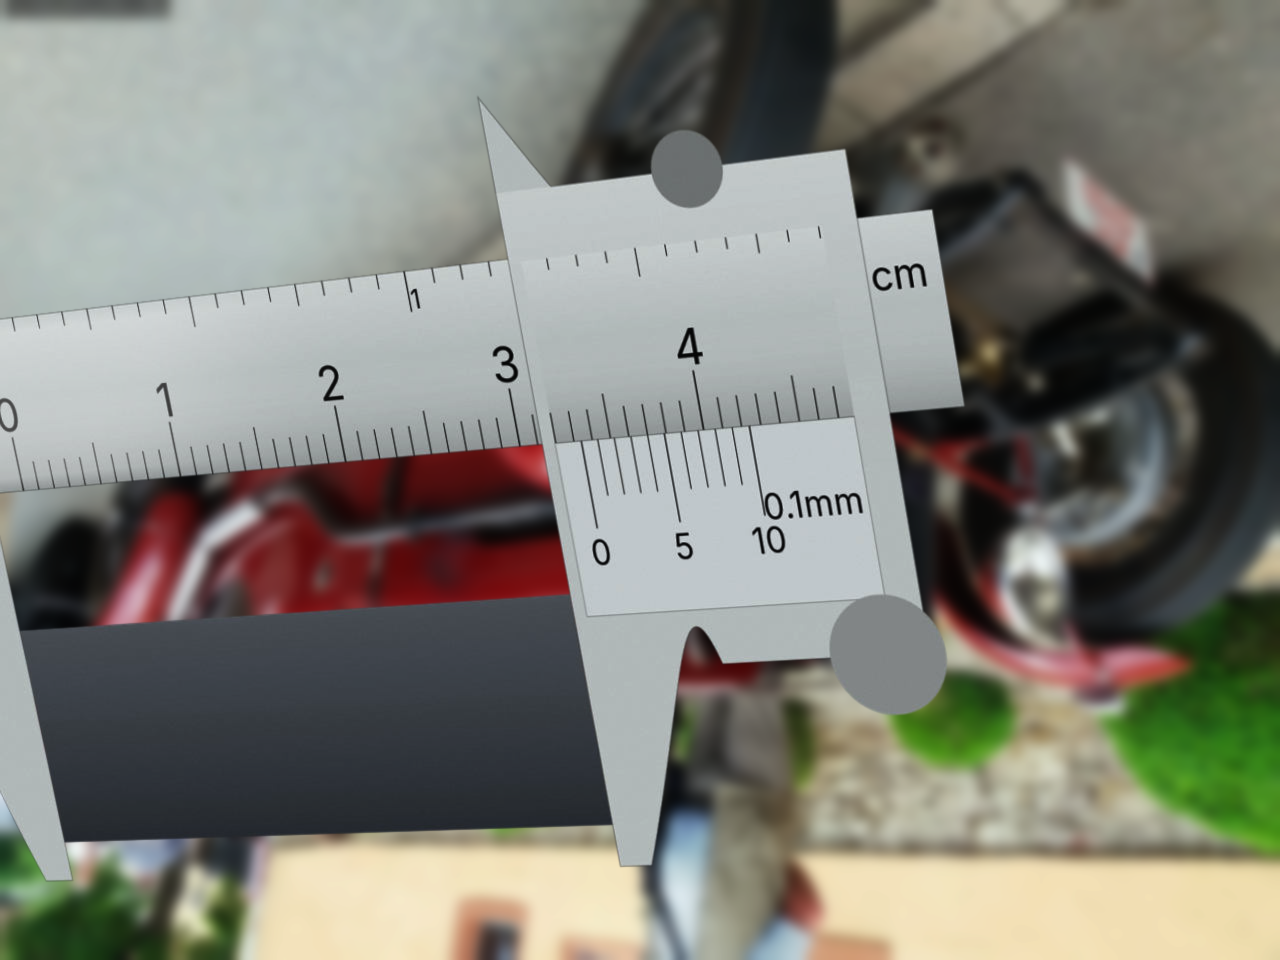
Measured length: 33.4 mm
